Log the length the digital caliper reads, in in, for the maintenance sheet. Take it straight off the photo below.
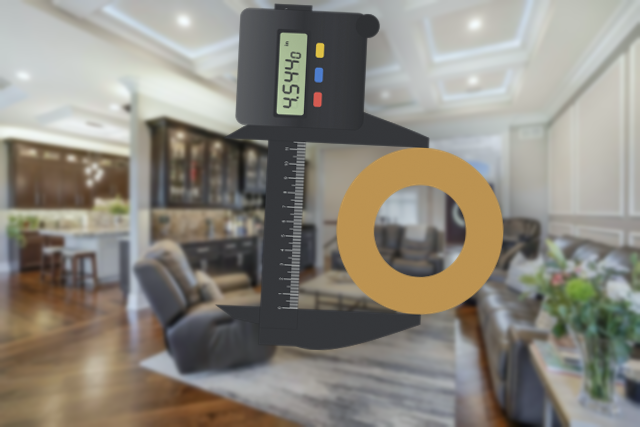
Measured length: 4.5440 in
